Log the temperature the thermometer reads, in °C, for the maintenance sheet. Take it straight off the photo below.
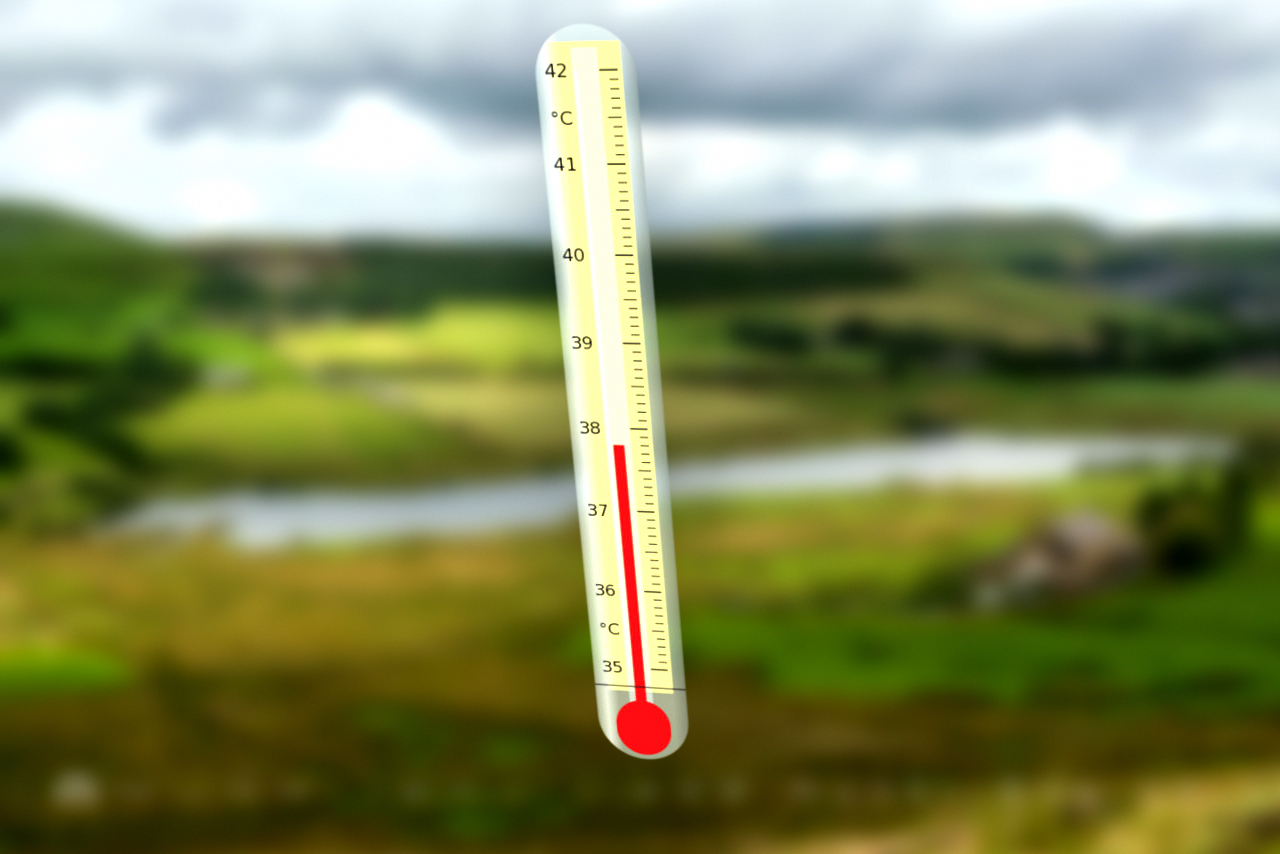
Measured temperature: 37.8 °C
